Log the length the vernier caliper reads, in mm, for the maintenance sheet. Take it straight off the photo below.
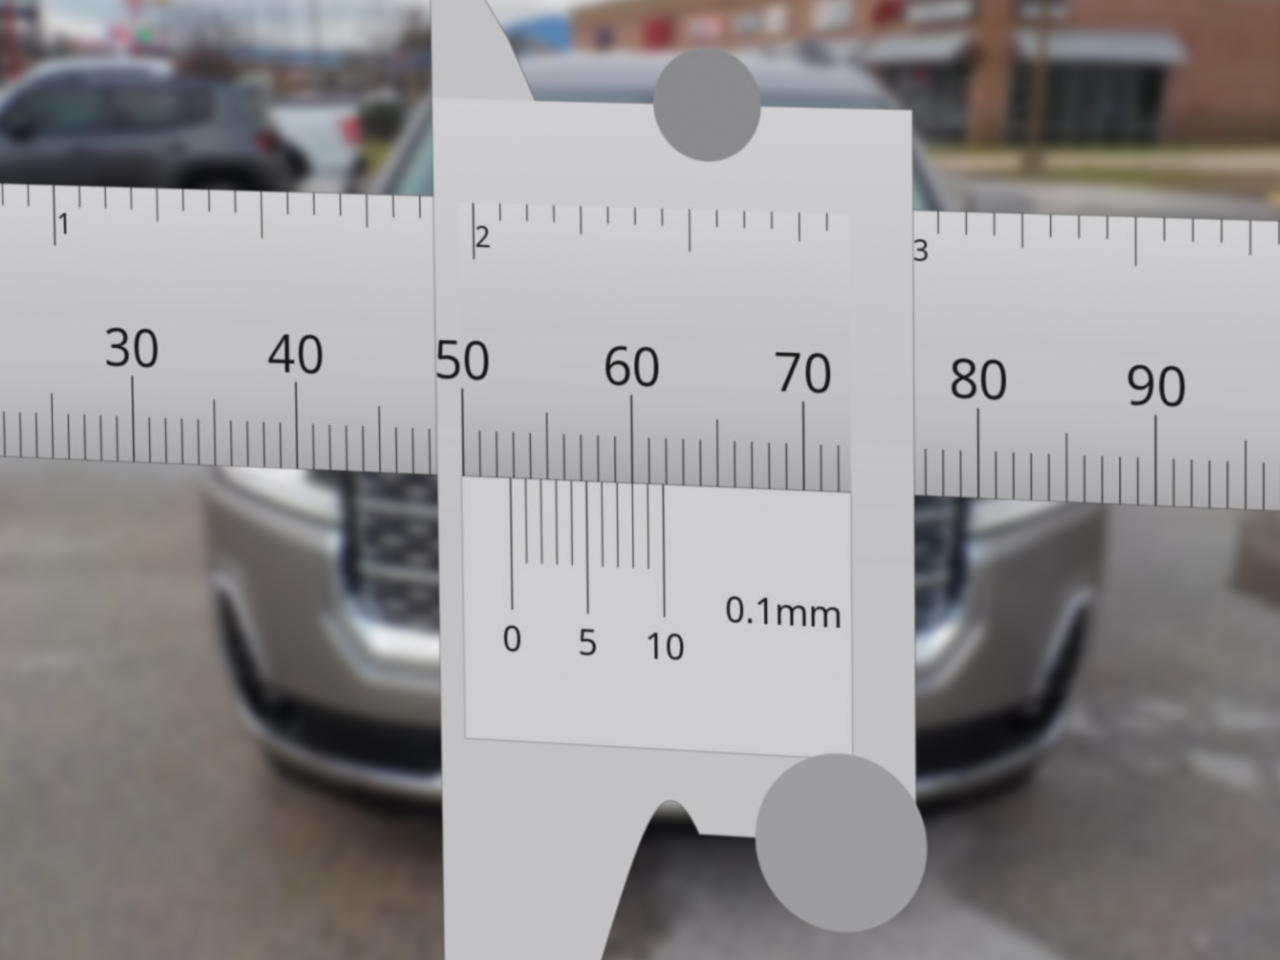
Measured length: 52.8 mm
